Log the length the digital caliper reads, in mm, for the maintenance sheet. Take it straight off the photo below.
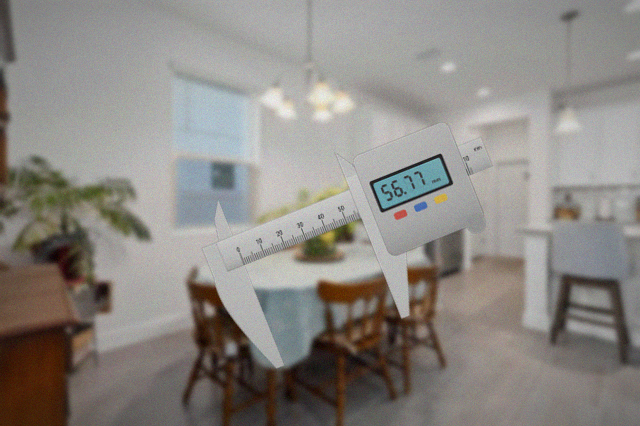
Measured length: 56.77 mm
